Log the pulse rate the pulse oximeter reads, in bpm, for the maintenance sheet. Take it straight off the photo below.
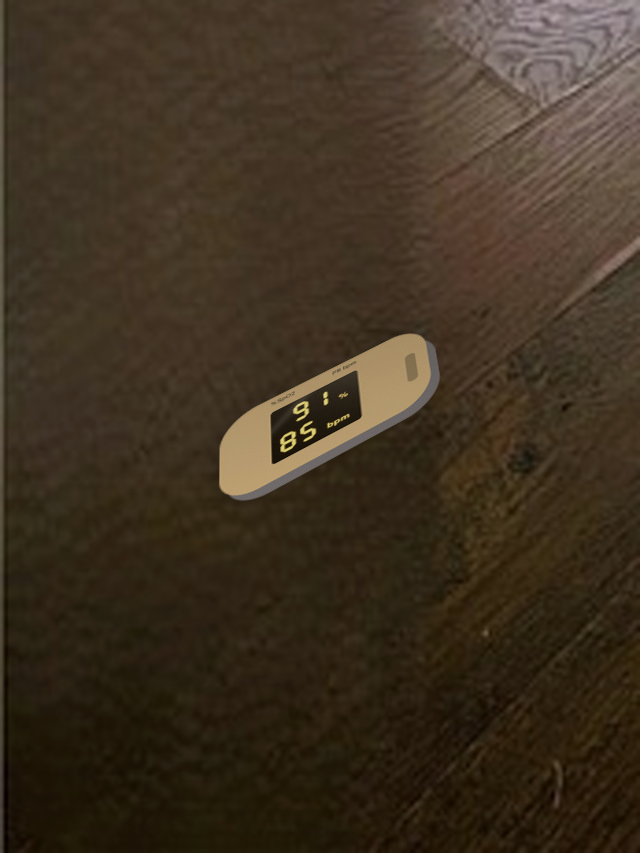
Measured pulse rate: 85 bpm
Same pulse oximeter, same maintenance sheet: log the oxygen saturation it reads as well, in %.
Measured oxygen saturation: 91 %
